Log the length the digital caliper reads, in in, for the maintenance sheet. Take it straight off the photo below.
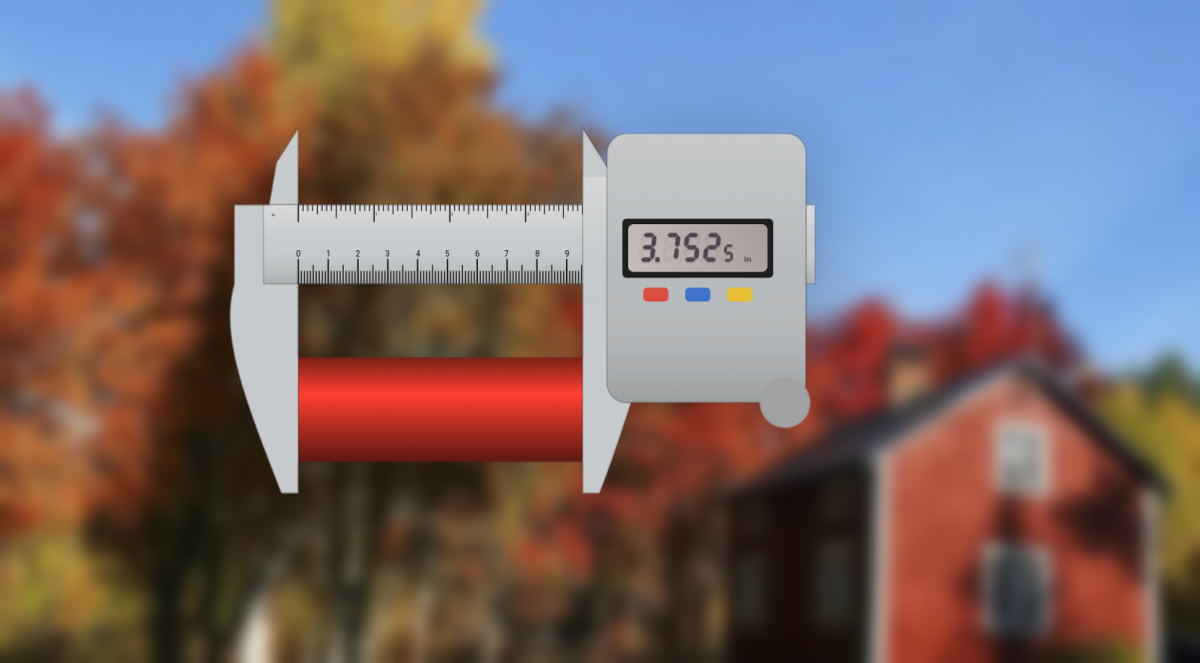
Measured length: 3.7525 in
